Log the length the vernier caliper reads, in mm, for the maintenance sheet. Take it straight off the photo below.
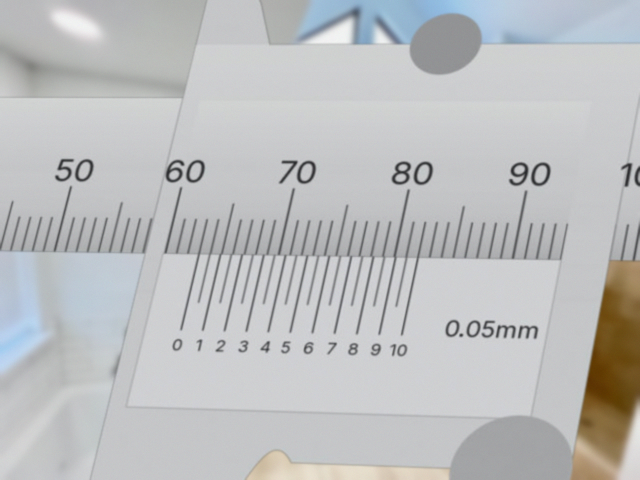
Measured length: 63.0 mm
